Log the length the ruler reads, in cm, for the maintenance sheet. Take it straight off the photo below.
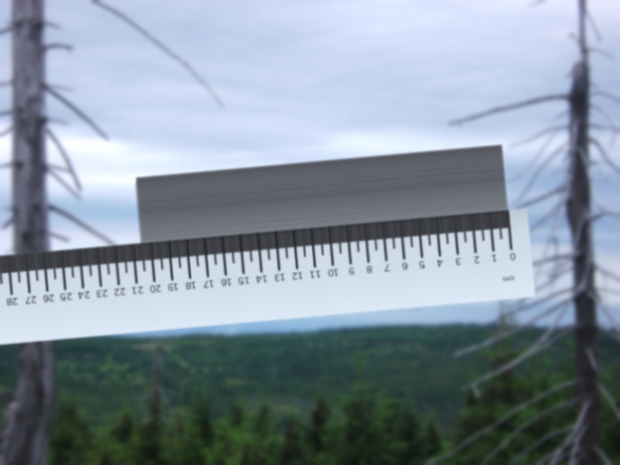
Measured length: 20.5 cm
